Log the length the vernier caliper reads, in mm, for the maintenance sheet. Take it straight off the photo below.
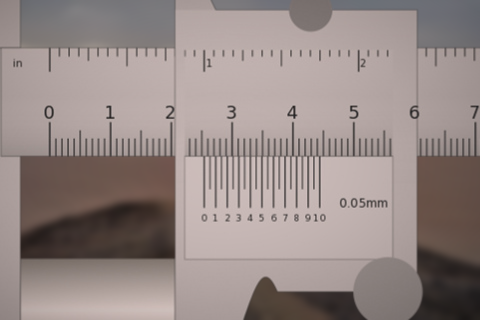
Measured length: 25.4 mm
